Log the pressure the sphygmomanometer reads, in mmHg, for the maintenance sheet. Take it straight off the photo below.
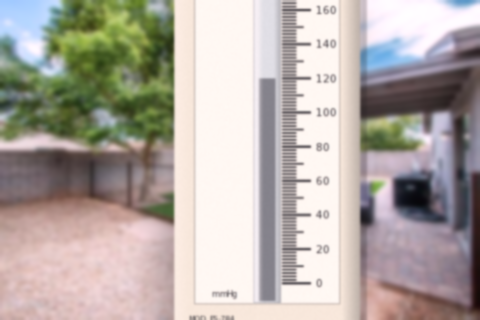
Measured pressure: 120 mmHg
